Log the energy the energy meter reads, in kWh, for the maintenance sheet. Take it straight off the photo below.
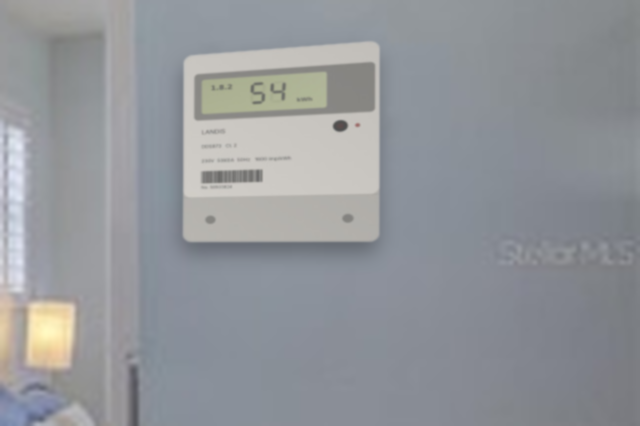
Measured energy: 54 kWh
